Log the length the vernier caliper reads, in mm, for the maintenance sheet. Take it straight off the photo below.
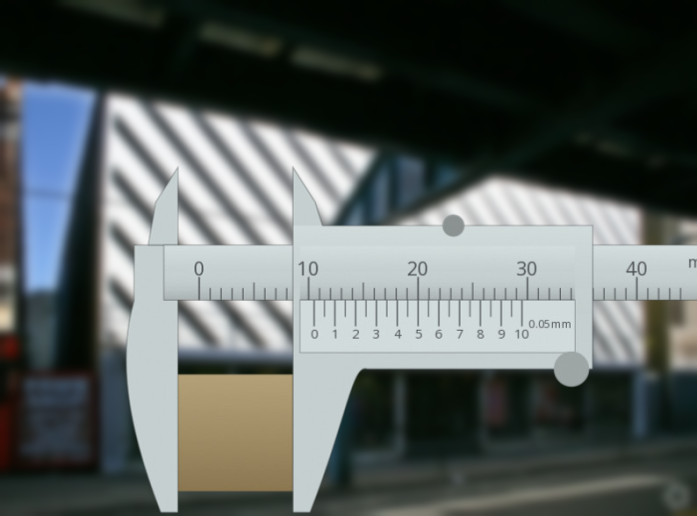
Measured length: 10.5 mm
